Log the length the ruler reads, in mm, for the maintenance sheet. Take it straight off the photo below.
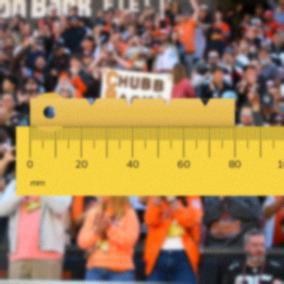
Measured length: 80 mm
